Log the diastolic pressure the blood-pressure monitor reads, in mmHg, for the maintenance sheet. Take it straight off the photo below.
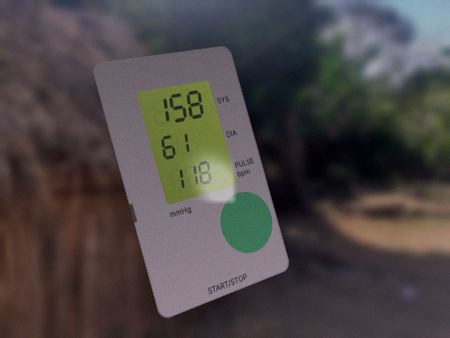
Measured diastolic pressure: 61 mmHg
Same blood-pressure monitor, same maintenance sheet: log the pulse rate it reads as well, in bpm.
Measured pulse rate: 118 bpm
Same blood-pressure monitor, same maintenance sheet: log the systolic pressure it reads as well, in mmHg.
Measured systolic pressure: 158 mmHg
